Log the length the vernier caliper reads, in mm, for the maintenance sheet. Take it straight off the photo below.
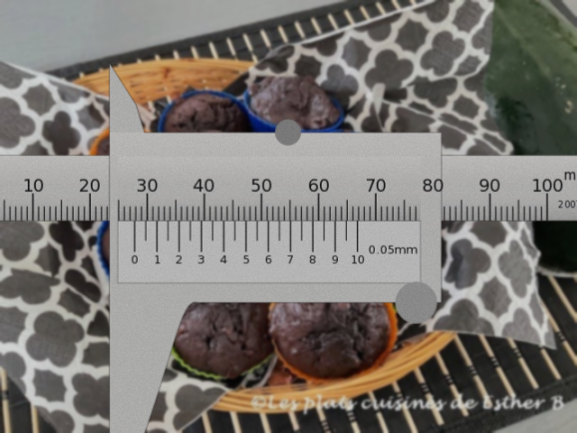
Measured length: 27.8 mm
